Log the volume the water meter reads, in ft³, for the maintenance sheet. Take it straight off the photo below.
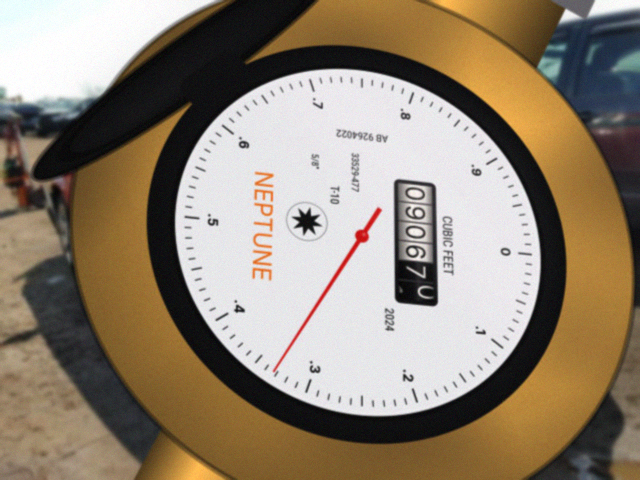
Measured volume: 90670.33 ft³
